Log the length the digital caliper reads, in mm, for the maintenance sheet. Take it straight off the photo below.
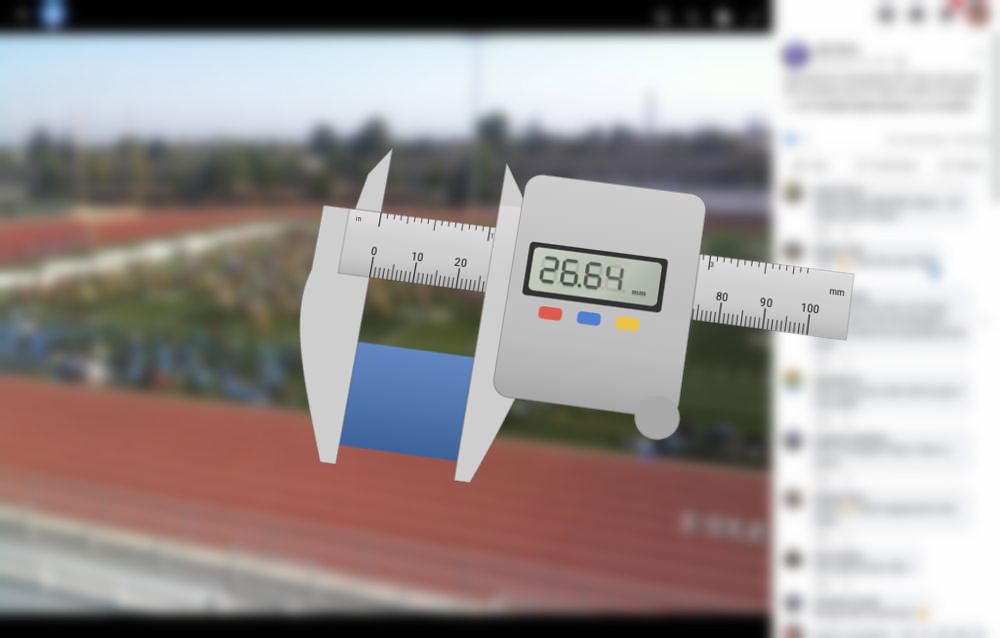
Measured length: 26.64 mm
